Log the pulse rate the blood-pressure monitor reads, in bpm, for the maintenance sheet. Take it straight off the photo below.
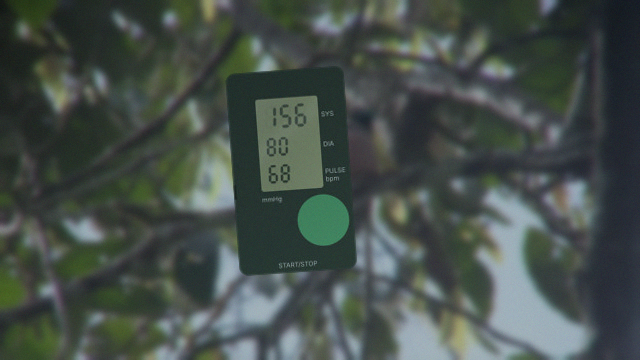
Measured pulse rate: 68 bpm
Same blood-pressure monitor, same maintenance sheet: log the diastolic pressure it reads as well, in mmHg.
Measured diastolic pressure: 80 mmHg
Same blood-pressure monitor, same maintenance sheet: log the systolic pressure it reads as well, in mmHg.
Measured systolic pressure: 156 mmHg
